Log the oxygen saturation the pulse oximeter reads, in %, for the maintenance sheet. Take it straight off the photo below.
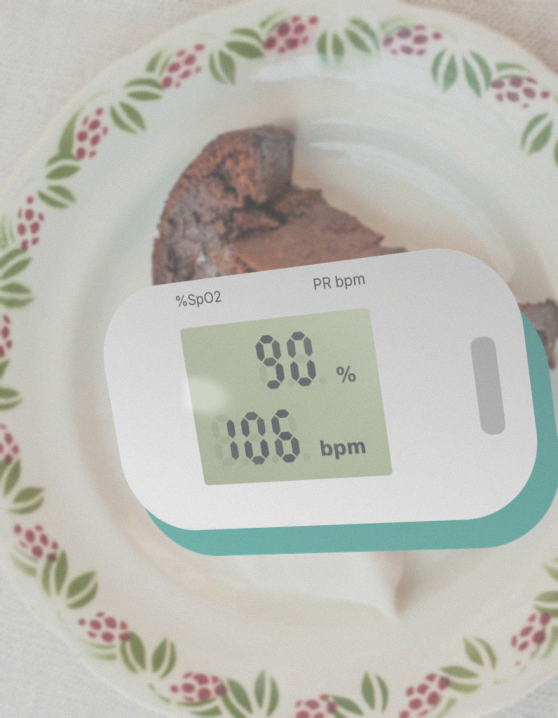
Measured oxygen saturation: 90 %
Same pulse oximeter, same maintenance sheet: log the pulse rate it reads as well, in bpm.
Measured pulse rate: 106 bpm
